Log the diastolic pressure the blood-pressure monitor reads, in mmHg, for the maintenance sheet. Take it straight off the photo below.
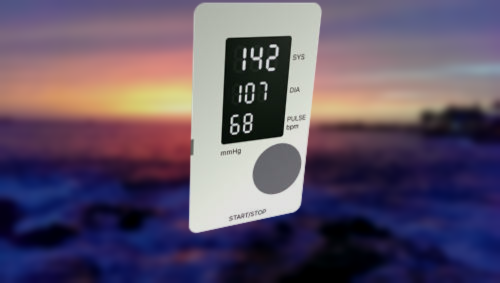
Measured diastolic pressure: 107 mmHg
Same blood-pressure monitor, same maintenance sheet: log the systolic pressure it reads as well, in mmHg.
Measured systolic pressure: 142 mmHg
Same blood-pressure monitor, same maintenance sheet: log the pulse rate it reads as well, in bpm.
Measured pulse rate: 68 bpm
